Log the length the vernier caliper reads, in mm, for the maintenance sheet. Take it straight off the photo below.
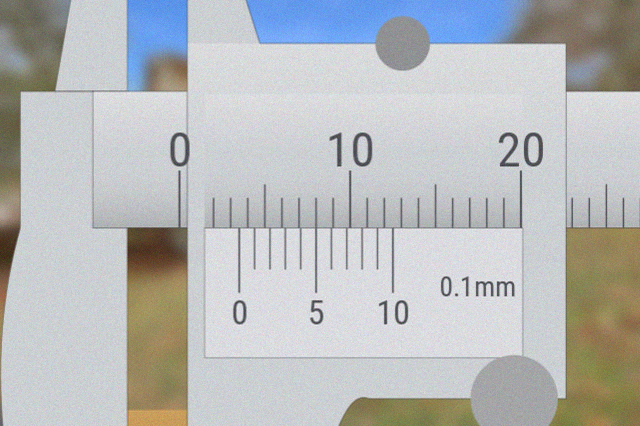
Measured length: 3.5 mm
